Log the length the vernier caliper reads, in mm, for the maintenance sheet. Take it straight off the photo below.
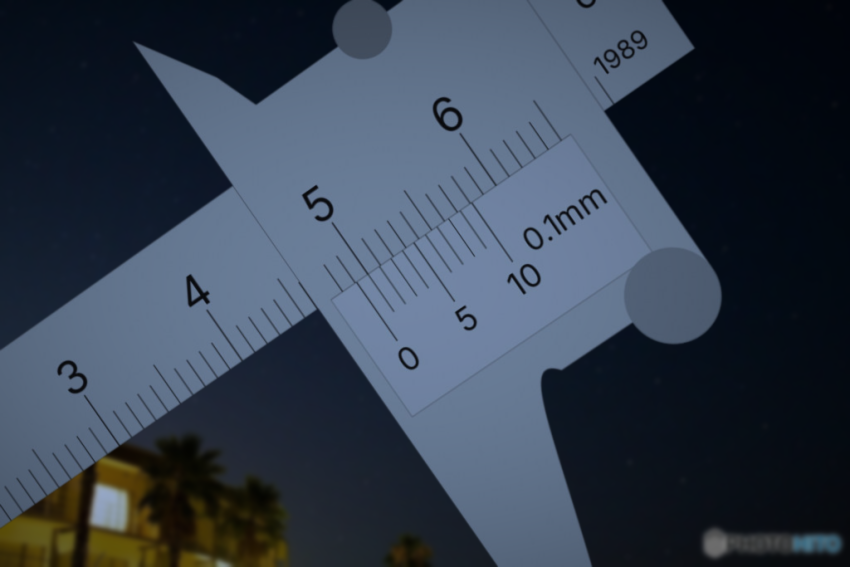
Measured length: 49.1 mm
